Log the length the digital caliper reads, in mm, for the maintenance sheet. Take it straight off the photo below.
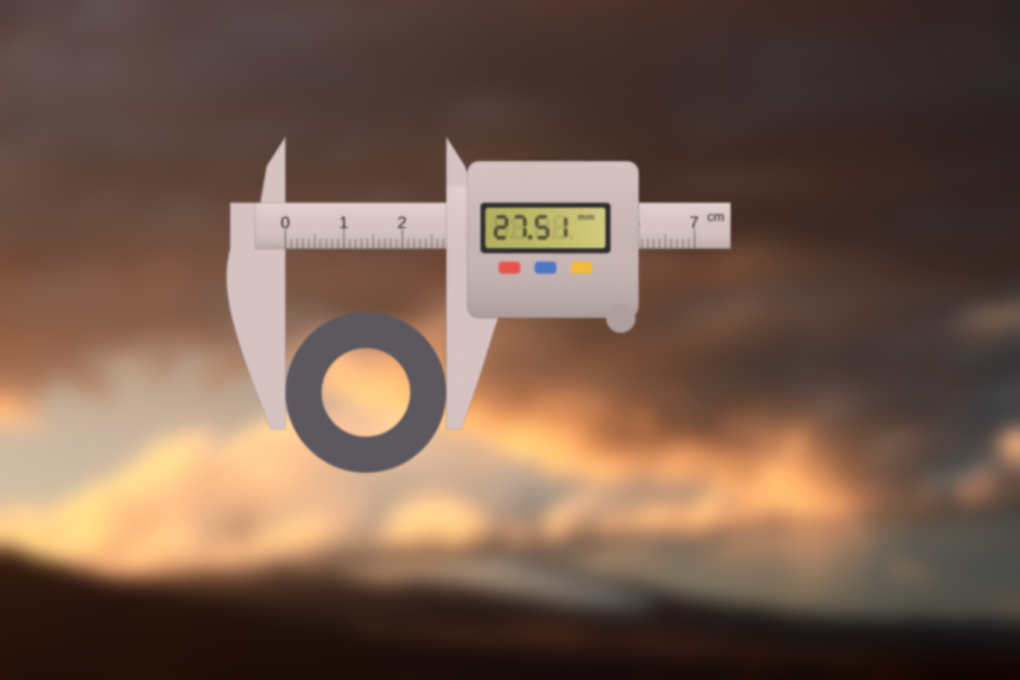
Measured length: 27.51 mm
